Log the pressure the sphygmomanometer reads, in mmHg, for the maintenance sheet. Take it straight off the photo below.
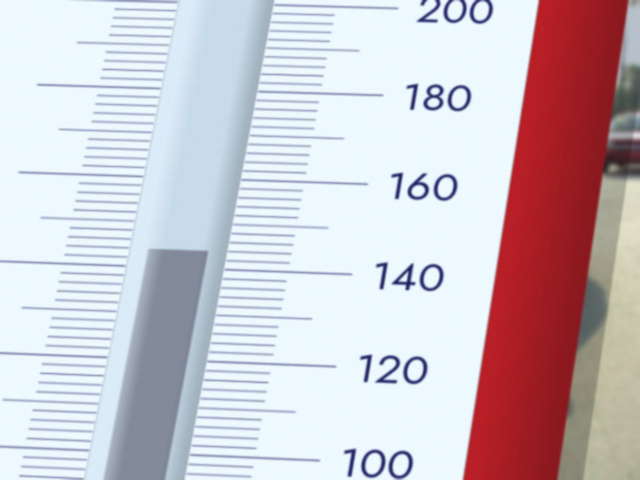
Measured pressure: 144 mmHg
